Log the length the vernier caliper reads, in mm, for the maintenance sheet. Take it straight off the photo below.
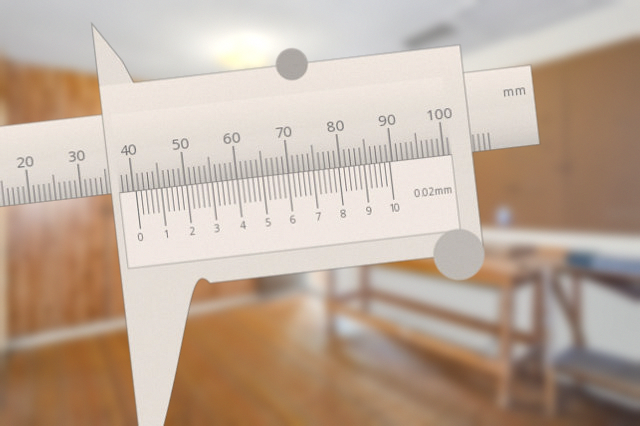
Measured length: 40.5 mm
